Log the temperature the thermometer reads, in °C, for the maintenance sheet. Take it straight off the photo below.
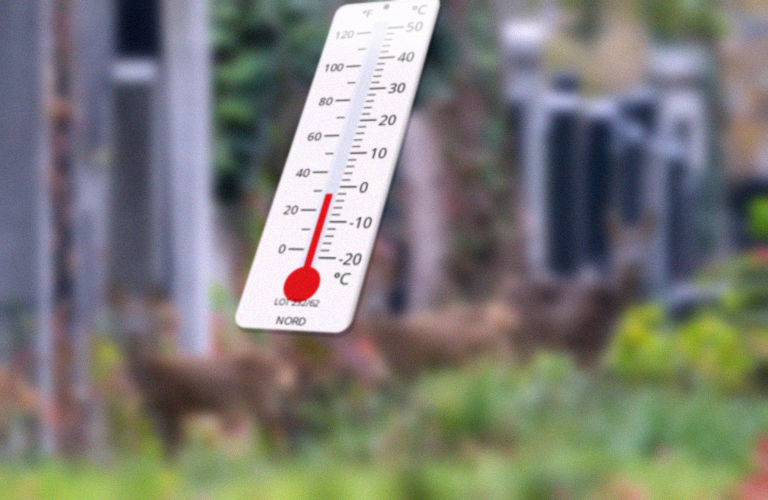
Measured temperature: -2 °C
